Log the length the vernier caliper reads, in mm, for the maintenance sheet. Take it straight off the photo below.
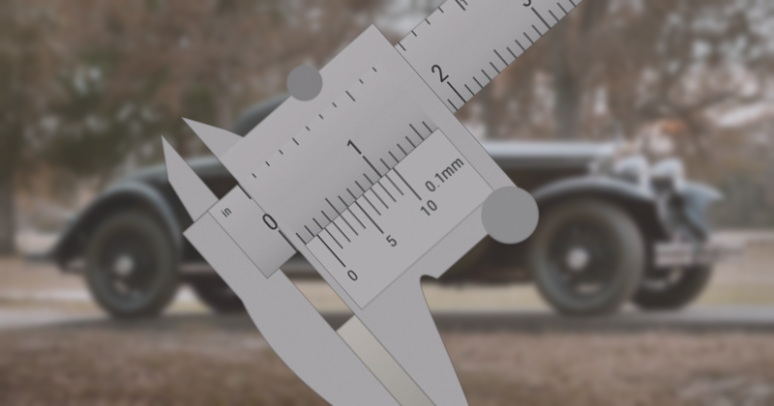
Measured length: 2.3 mm
